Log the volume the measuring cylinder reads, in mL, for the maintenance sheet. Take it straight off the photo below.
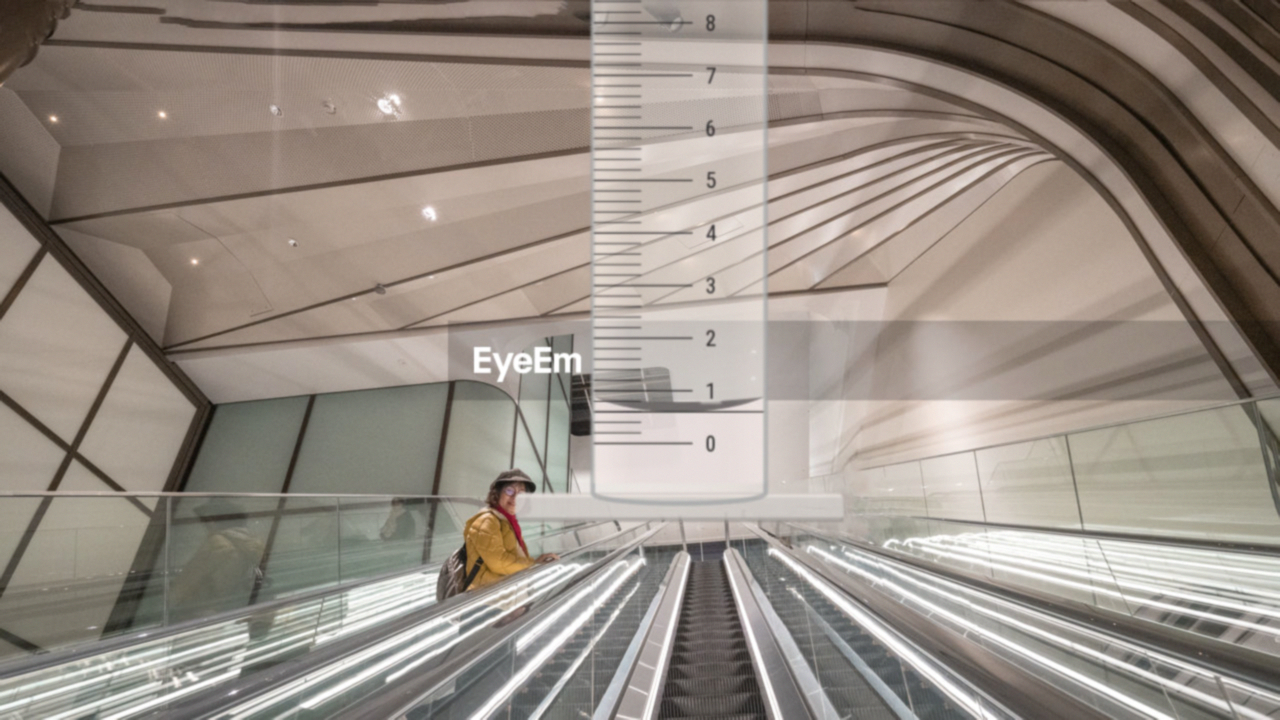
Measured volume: 0.6 mL
